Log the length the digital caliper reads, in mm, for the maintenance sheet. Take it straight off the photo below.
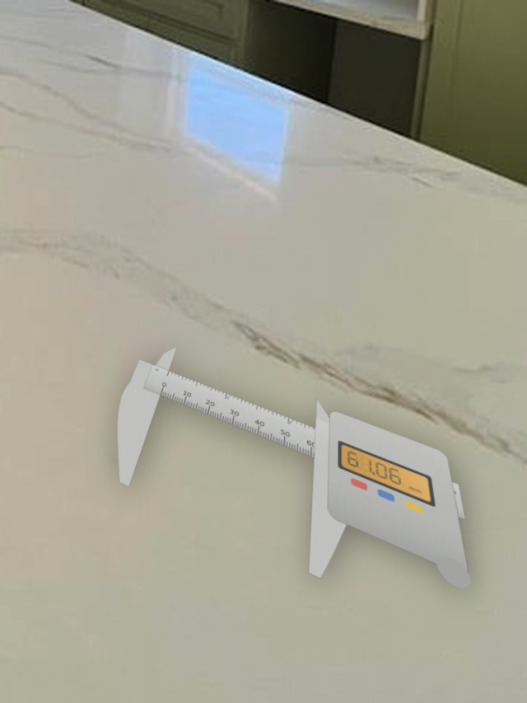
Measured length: 61.06 mm
